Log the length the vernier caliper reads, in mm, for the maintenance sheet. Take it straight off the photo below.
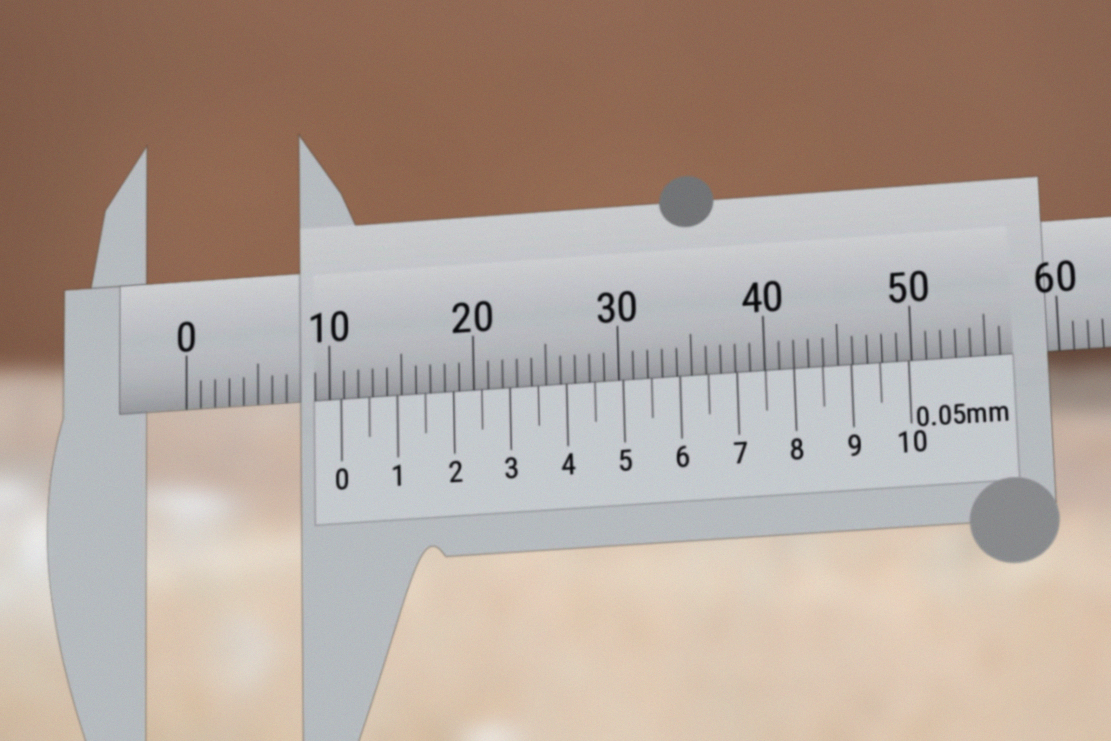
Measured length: 10.8 mm
